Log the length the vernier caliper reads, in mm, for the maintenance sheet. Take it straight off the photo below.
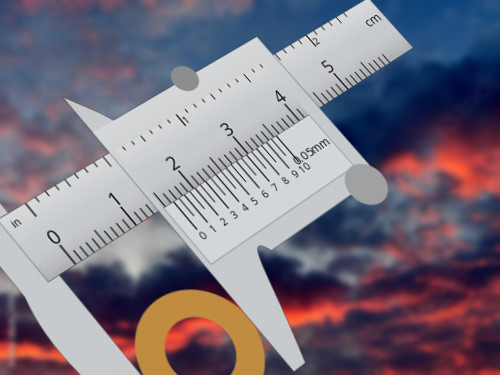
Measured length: 16.4 mm
